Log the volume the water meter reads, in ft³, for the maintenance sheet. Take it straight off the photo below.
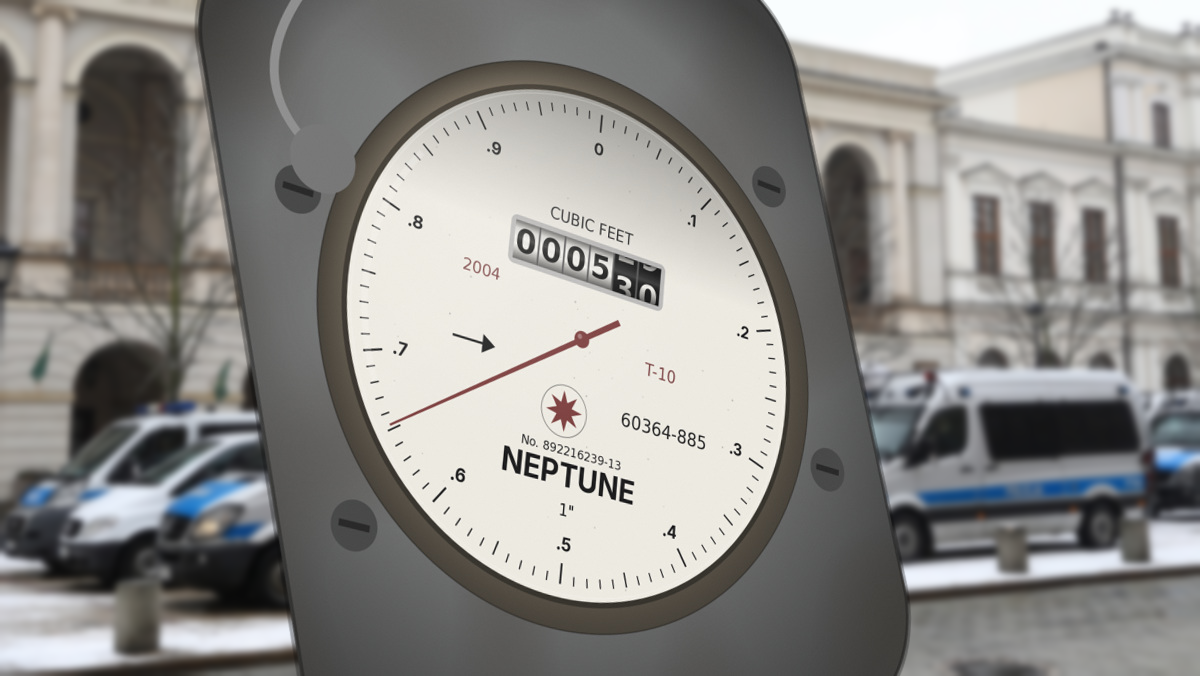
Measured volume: 529.65 ft³
